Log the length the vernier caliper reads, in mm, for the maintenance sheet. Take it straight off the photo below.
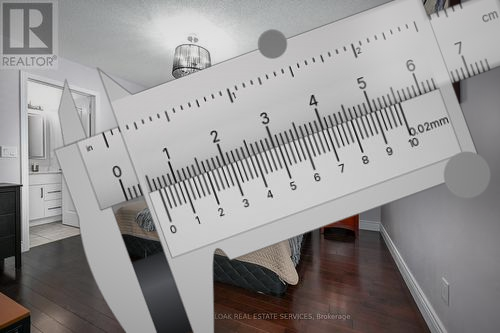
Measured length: 6.5 mm
